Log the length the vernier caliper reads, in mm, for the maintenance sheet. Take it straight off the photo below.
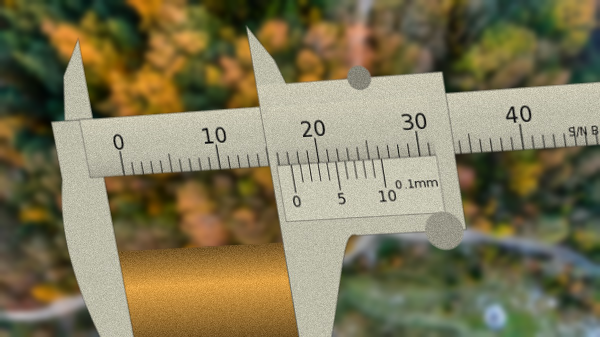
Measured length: 17.2 mm
